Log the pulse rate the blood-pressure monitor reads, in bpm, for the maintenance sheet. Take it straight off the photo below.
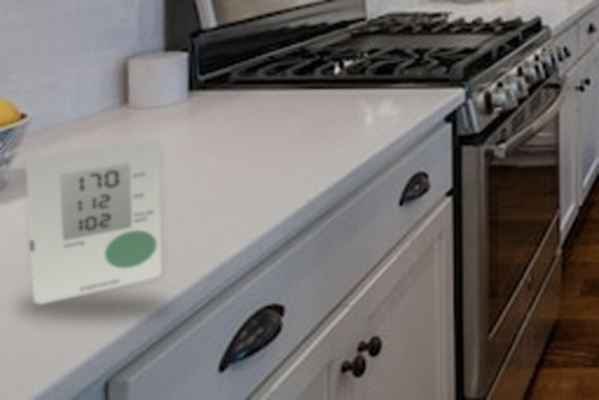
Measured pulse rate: 102 bpm
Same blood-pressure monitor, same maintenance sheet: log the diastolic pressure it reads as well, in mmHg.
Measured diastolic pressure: 112 mmHg
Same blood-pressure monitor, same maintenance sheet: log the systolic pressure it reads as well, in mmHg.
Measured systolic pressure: 170 mmHg
